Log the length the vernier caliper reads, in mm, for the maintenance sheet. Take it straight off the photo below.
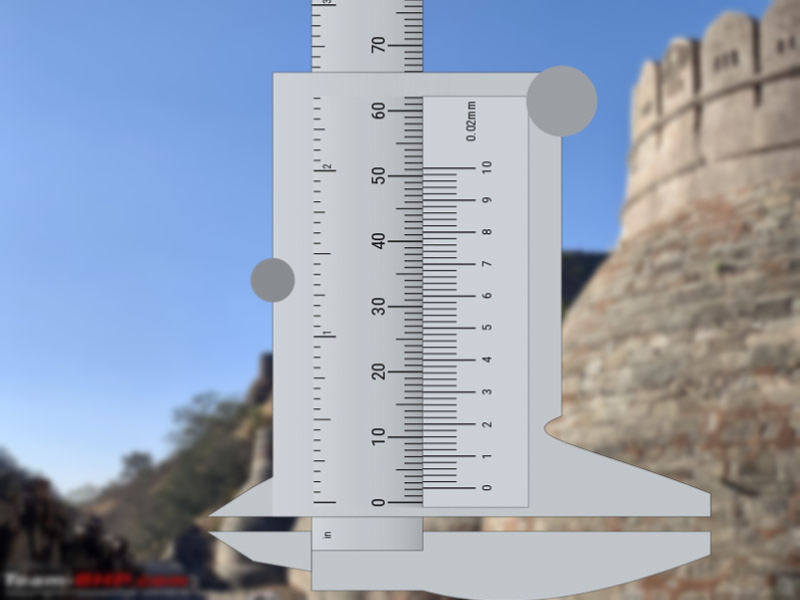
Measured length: 2.2 mm
